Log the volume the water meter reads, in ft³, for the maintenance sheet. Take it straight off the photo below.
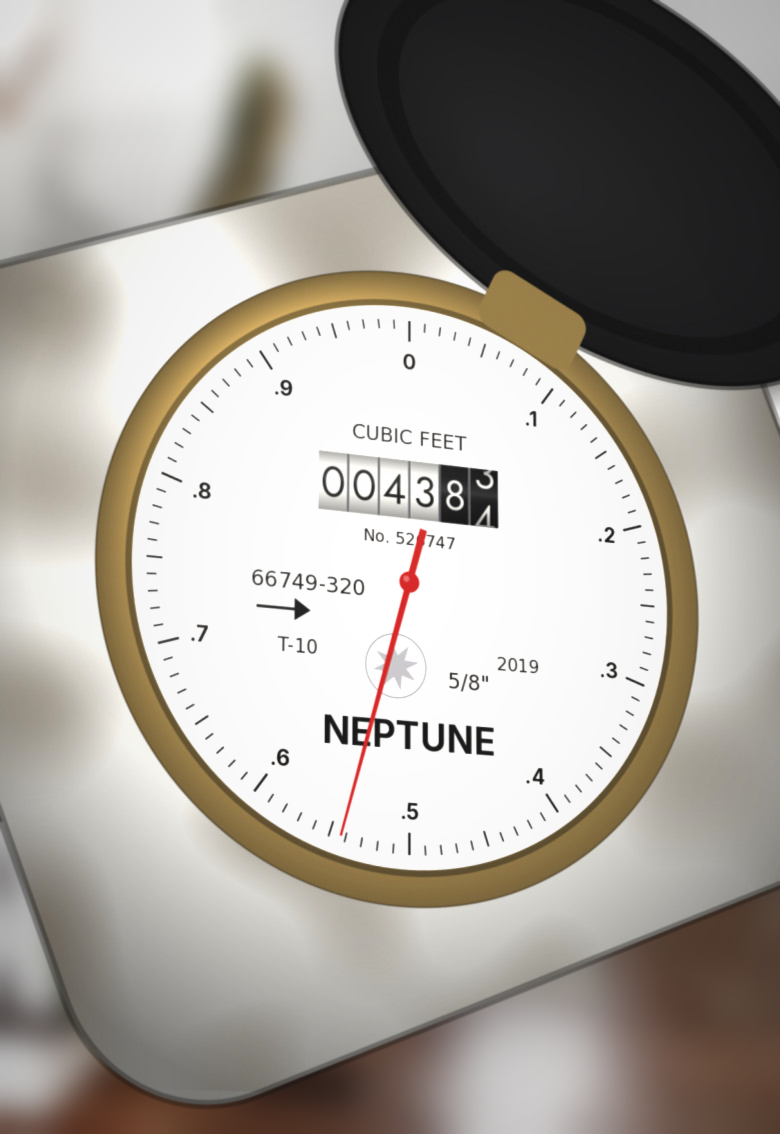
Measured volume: 4383.54 ft³
